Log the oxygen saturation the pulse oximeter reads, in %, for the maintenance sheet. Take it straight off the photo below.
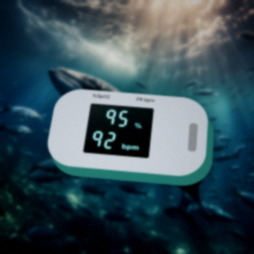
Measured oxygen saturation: 95 %
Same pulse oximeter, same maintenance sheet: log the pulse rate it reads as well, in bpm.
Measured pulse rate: 92 bpm
